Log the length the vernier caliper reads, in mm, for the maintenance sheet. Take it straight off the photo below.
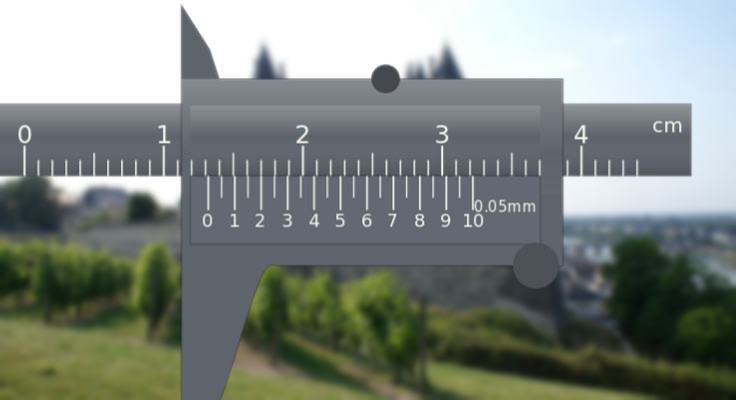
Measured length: 13.2 mm
